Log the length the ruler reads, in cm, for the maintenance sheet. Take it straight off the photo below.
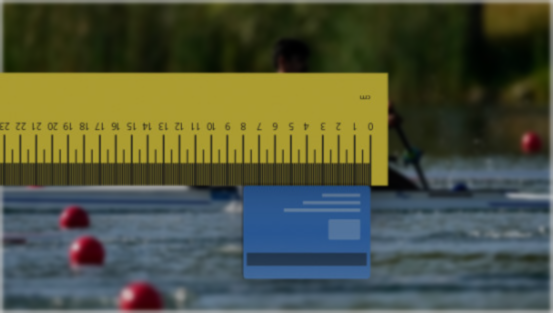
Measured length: 8 cm
